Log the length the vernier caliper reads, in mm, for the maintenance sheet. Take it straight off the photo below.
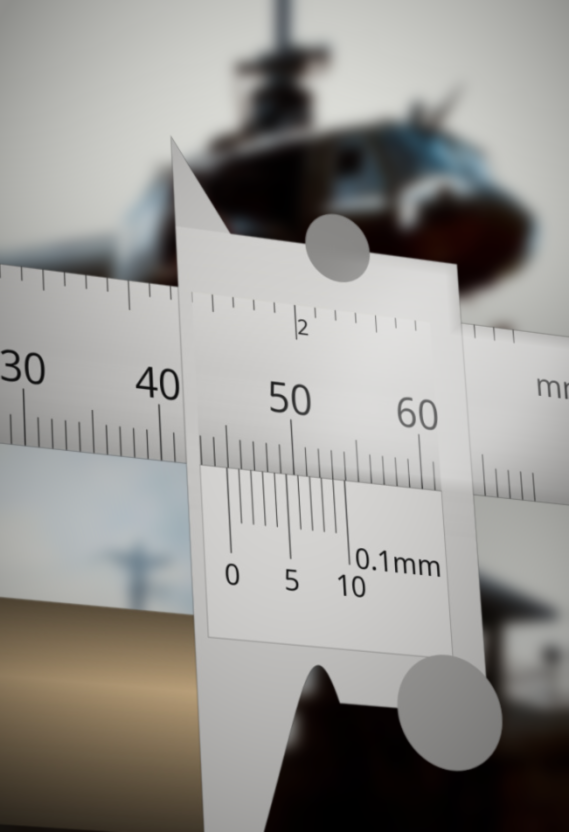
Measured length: 44.9 mm
